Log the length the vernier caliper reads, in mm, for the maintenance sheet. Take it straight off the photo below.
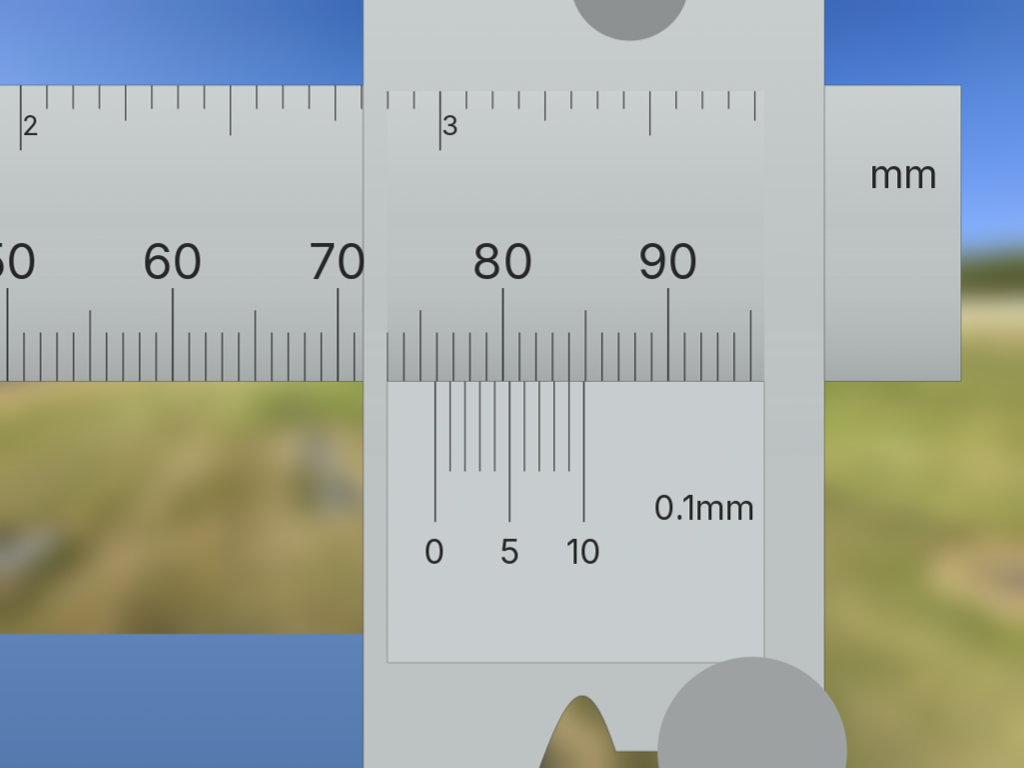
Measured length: 75.9 mm
